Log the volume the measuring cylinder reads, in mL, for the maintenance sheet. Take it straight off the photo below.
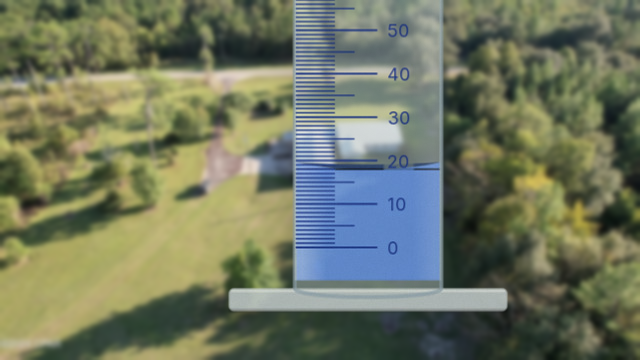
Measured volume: 18 mL
